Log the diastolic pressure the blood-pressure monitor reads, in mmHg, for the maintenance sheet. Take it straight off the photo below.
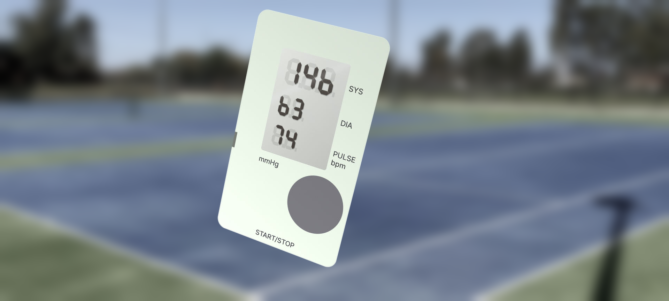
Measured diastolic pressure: 63 mmHg
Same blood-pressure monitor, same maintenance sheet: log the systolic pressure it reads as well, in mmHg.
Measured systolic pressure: 146 mmHg
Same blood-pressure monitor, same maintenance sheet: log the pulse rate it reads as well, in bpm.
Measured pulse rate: 74 bpm
